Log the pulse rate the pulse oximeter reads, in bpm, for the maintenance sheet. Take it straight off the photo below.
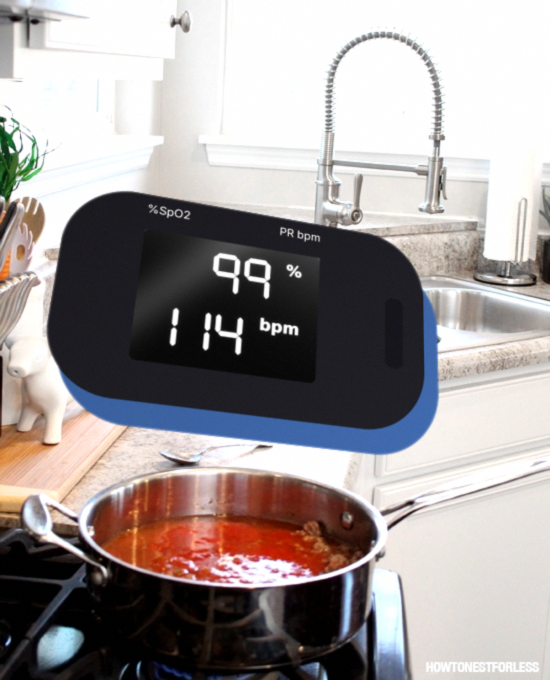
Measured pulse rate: 114 bpm
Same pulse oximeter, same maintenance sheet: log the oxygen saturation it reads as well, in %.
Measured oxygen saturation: 99 %
